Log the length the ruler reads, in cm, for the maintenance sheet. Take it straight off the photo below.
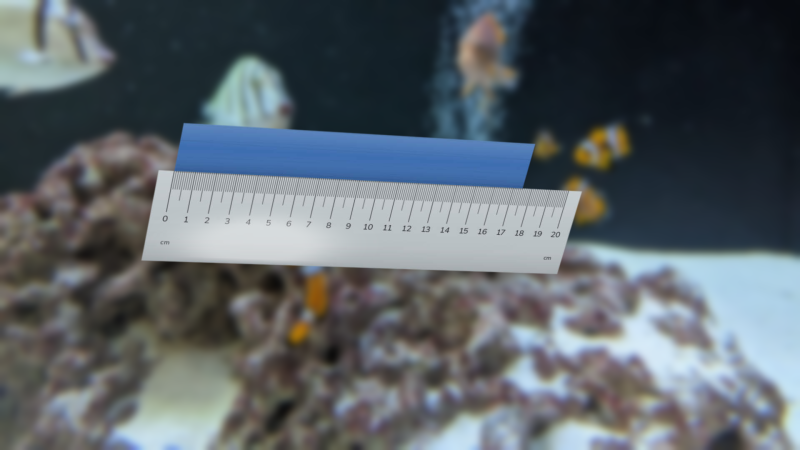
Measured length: 17.5 cm
